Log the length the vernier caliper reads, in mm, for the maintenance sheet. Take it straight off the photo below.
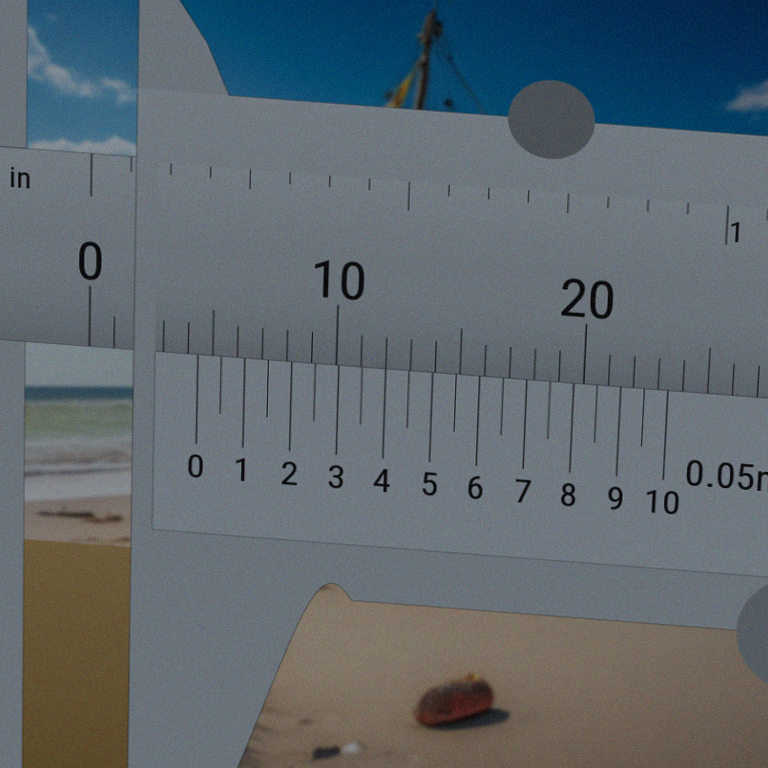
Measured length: 4.40 mm
